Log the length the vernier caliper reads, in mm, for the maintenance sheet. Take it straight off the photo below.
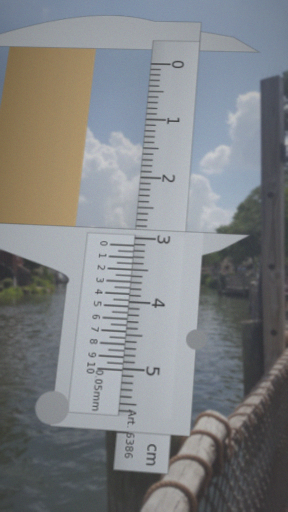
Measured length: 31.2 mm
